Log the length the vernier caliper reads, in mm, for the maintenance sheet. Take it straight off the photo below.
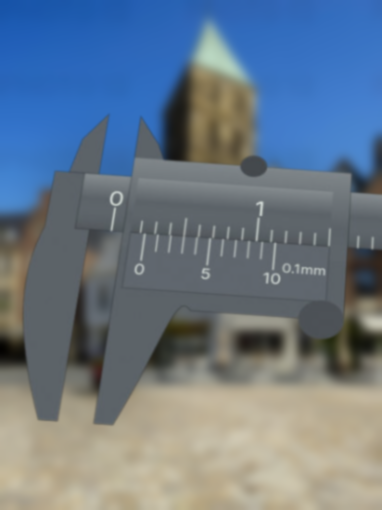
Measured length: 2.3 mm
